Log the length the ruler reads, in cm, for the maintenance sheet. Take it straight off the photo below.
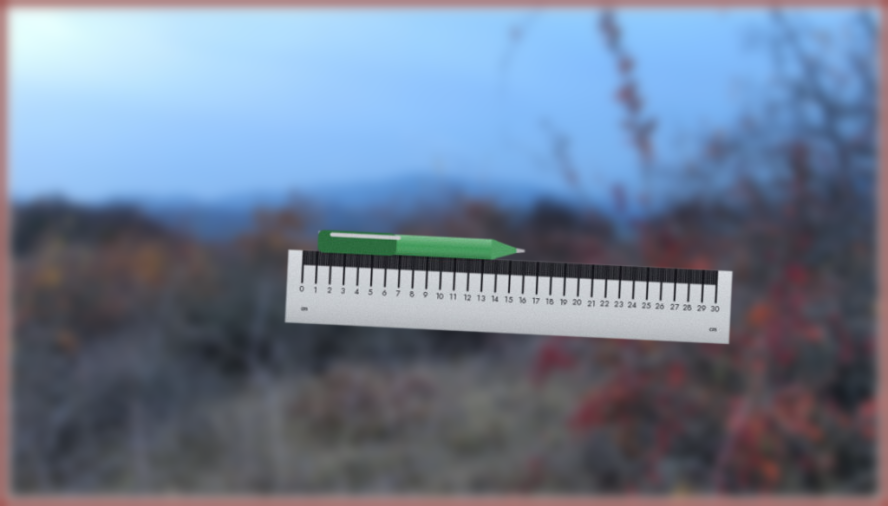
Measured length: 15 cm
